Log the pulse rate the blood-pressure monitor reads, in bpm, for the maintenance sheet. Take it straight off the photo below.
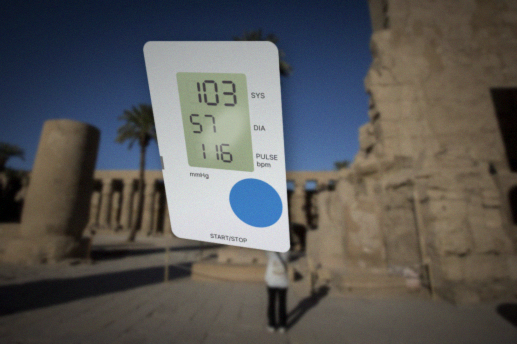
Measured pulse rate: 116 bpm
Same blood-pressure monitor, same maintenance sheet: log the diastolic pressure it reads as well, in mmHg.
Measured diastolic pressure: 57 mmHg
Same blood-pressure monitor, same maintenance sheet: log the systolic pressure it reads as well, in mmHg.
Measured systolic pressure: 103 mmHg
